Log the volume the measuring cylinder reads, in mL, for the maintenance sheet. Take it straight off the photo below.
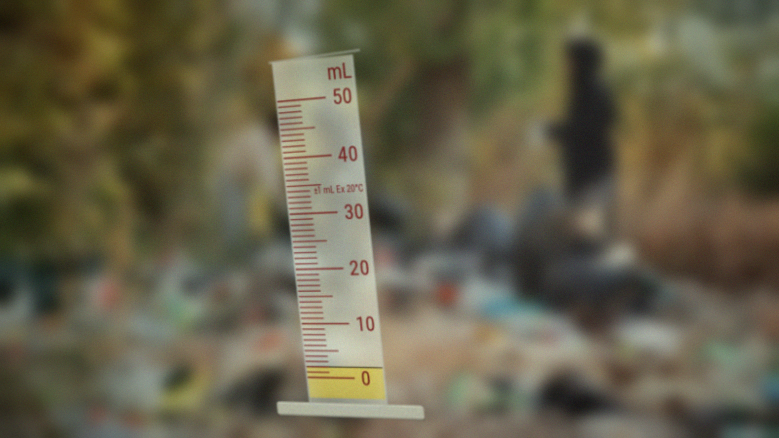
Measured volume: 2 mL
